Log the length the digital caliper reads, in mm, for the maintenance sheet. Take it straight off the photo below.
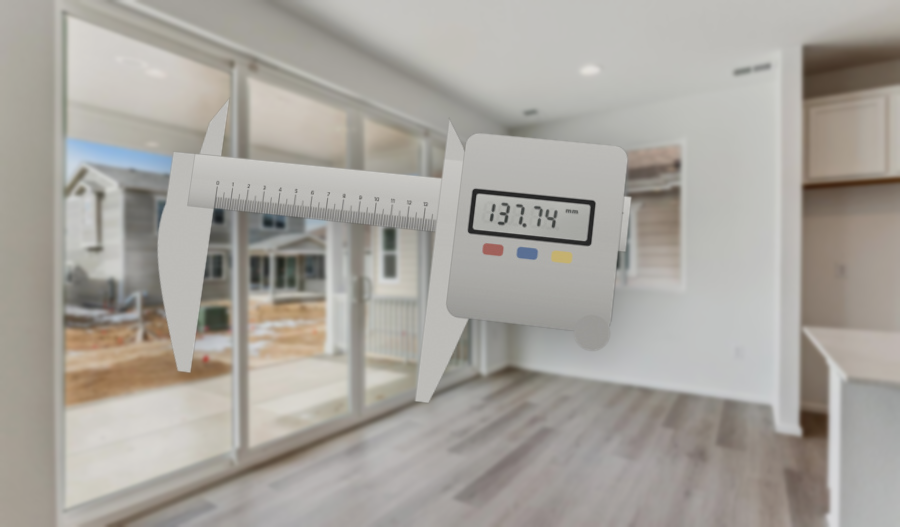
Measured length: 137.74 mm
